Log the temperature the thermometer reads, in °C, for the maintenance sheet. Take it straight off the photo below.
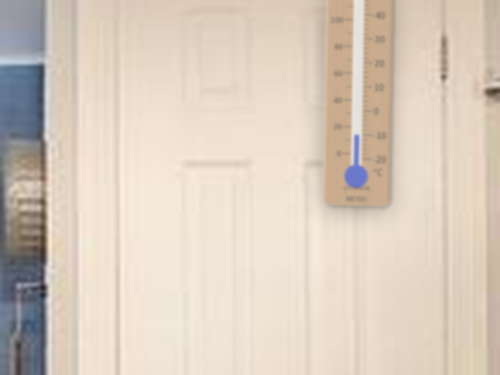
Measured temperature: -10 °C
